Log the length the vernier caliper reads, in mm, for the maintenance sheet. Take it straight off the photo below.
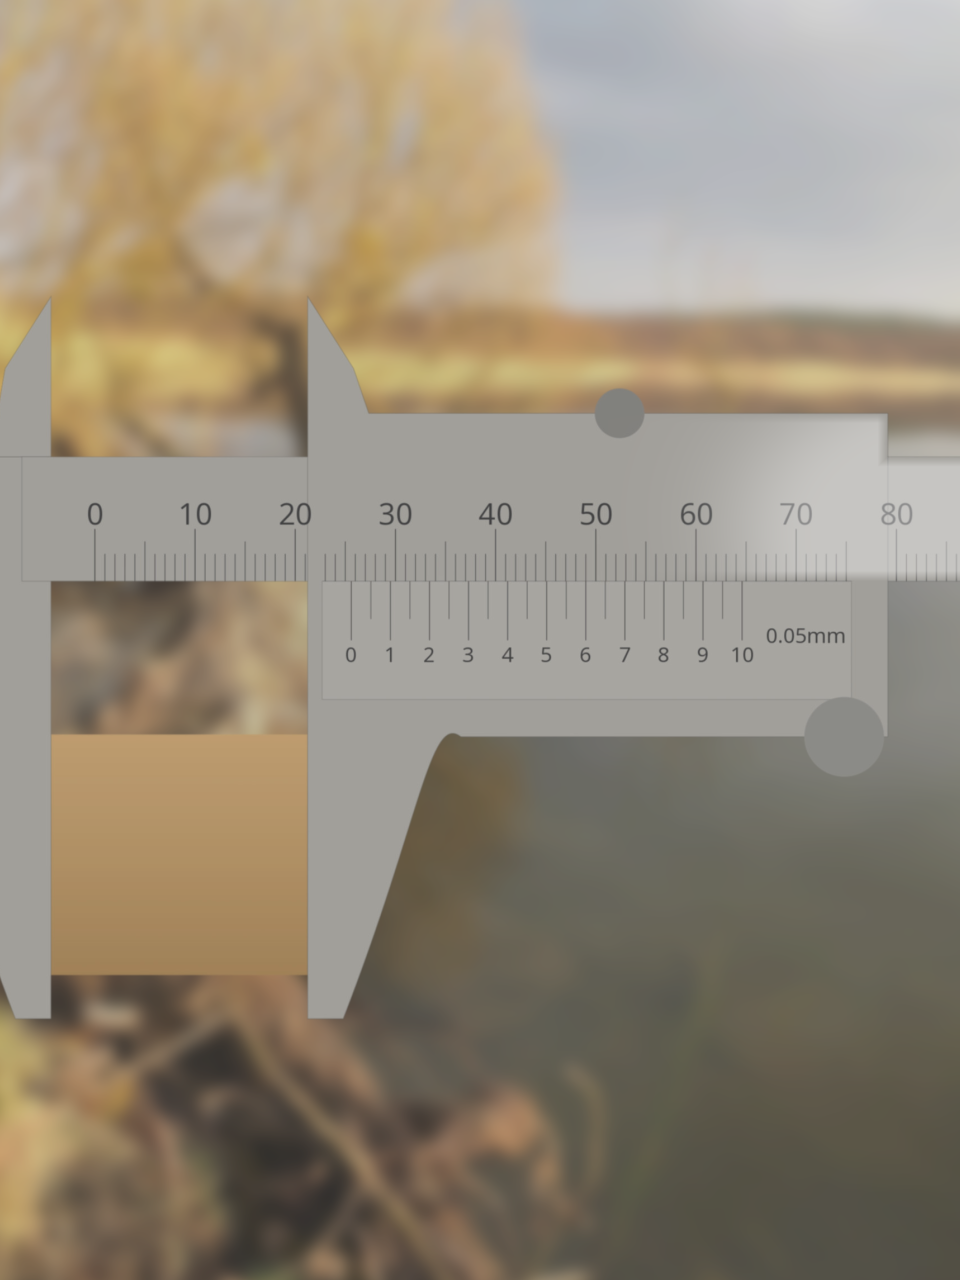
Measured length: 25.6 mm
